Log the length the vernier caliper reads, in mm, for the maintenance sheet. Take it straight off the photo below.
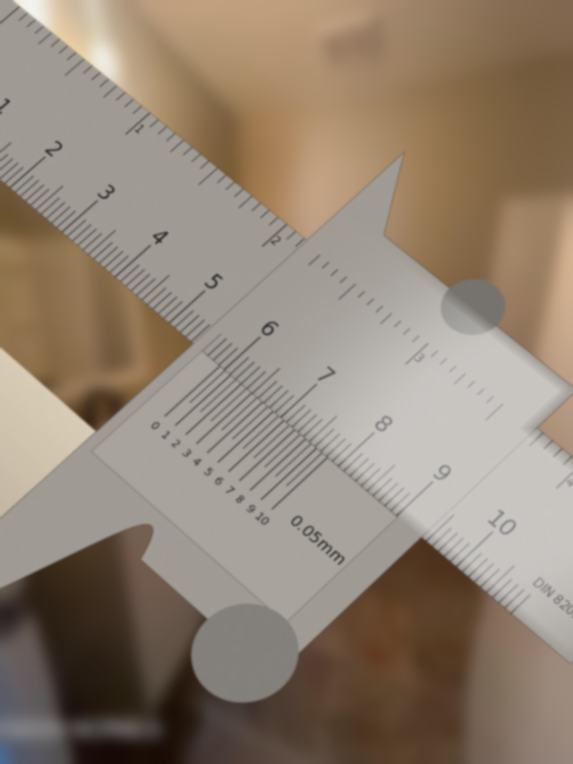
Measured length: 59.2 mm
